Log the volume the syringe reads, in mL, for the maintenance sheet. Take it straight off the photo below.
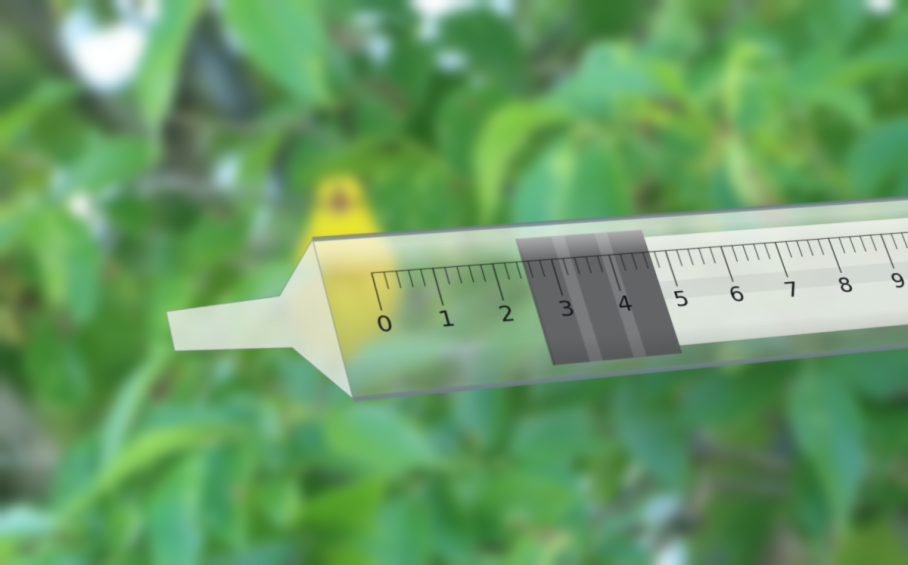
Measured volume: 2.5 mL
